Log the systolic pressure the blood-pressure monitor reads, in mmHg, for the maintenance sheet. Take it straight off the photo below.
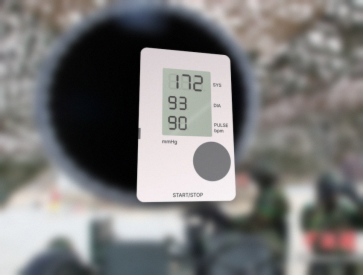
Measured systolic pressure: 172 mmHg
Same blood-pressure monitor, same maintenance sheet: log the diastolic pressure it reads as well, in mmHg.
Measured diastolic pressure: 93 mmHg
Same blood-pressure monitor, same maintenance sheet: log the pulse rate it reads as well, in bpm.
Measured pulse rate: 90 bpm
